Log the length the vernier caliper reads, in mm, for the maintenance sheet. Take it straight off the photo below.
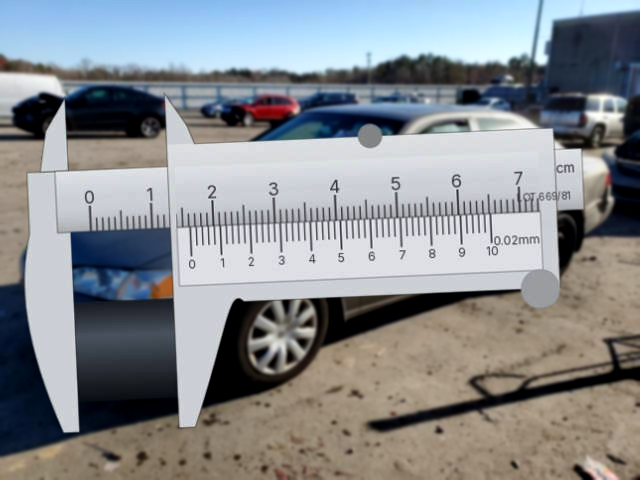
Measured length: 16.2 mm
